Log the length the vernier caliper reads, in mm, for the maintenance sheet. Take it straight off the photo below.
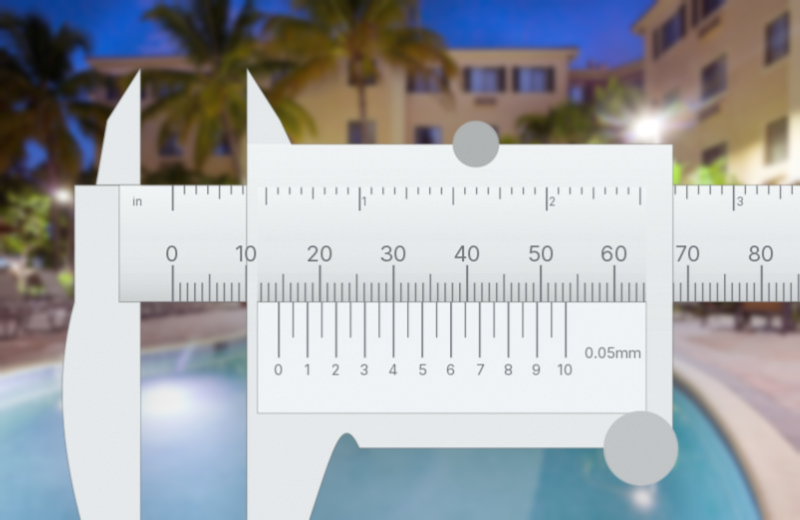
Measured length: 14.4 mm
